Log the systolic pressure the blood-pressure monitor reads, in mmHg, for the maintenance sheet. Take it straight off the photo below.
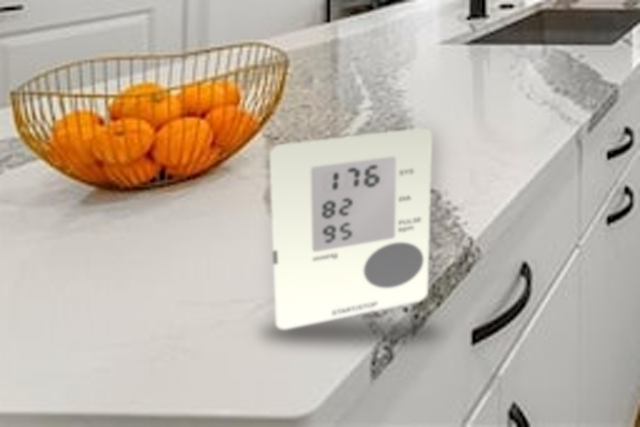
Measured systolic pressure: 176 mmHg
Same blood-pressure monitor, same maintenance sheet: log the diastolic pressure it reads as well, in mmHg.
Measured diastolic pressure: 82 mmHg
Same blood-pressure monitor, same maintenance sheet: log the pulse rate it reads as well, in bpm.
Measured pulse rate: 95 bpm
